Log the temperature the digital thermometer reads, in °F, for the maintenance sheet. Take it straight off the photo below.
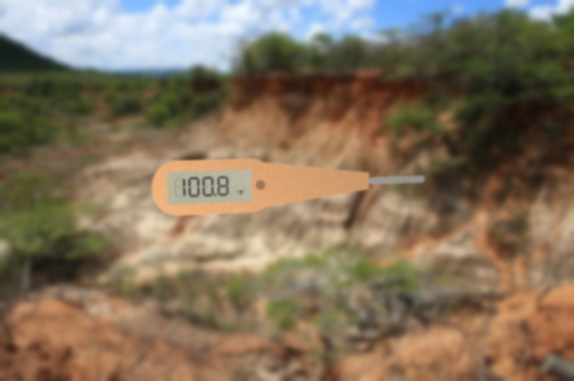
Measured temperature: 100.8 °F
